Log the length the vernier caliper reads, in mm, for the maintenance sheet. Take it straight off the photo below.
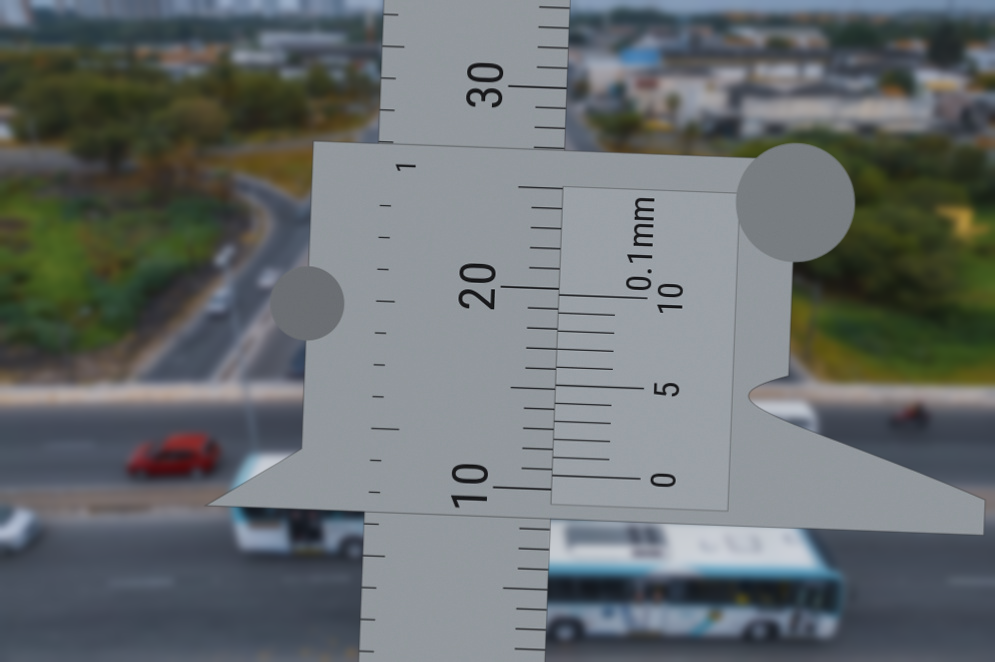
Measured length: 10.7 mm
